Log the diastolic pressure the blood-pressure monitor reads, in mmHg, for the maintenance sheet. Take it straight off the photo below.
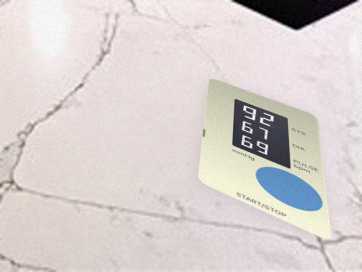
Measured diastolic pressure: 67 mmHg
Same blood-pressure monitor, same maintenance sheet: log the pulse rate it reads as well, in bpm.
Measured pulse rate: 69 bpm
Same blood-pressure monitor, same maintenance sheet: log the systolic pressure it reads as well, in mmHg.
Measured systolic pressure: 92 mmHg
